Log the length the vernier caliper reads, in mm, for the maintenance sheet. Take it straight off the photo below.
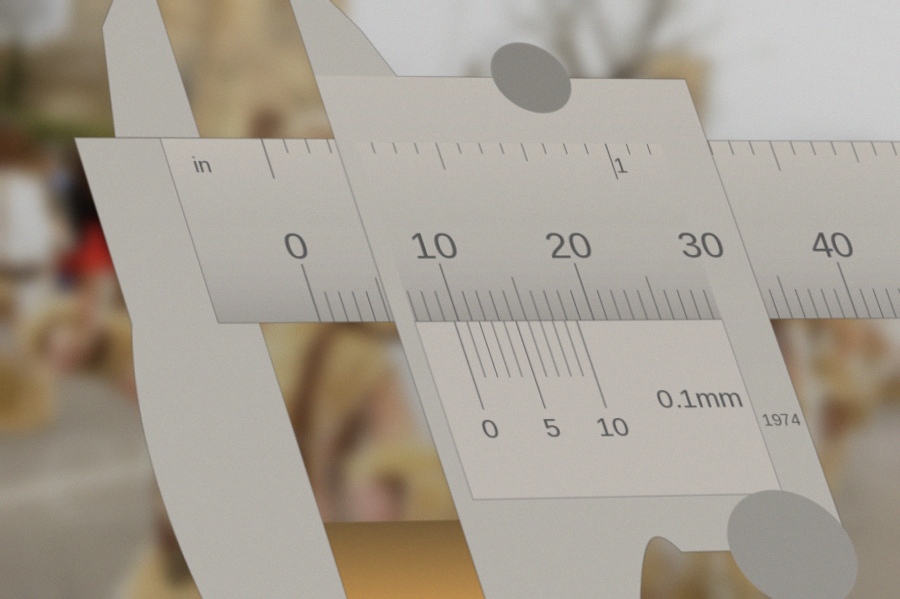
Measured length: 9.7 mm
